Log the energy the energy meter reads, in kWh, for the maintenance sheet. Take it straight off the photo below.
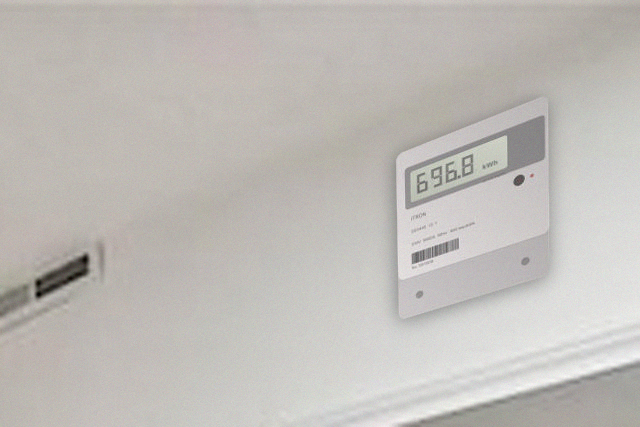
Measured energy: 696.8 kWh
